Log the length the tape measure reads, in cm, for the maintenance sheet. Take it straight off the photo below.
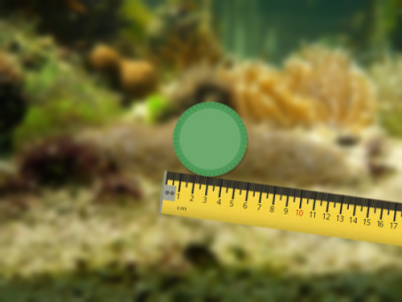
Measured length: 5.5 cm
